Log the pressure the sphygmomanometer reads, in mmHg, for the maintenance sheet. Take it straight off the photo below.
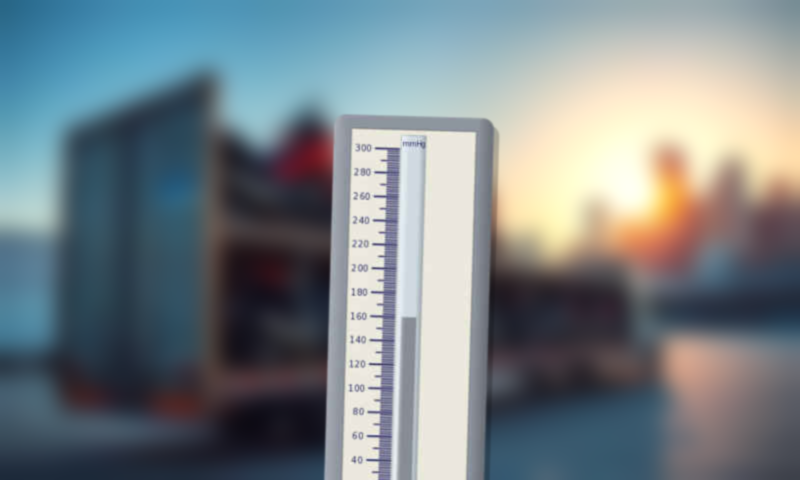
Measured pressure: 160 mmHg
